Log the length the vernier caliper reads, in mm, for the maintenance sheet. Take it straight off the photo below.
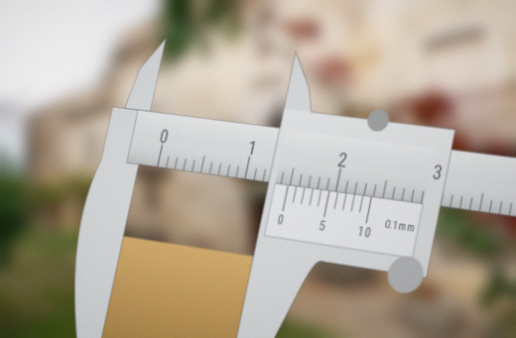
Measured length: 14.8 mm
